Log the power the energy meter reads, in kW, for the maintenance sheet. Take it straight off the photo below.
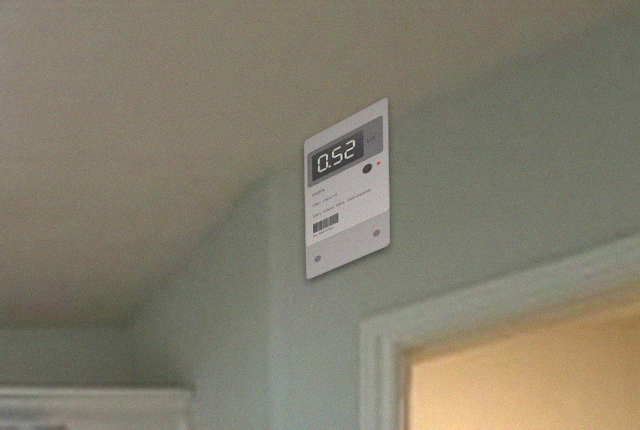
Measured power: 0.52 kW
